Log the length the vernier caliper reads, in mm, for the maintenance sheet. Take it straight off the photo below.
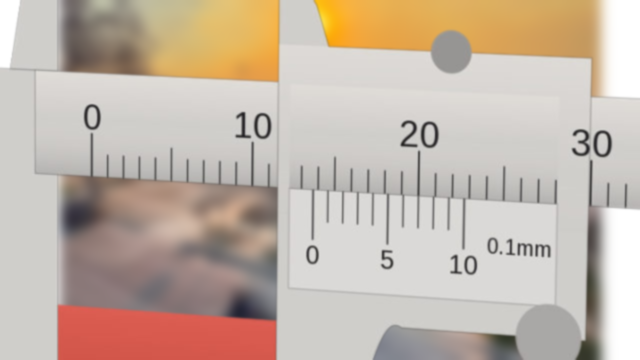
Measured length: 13.7 mm
